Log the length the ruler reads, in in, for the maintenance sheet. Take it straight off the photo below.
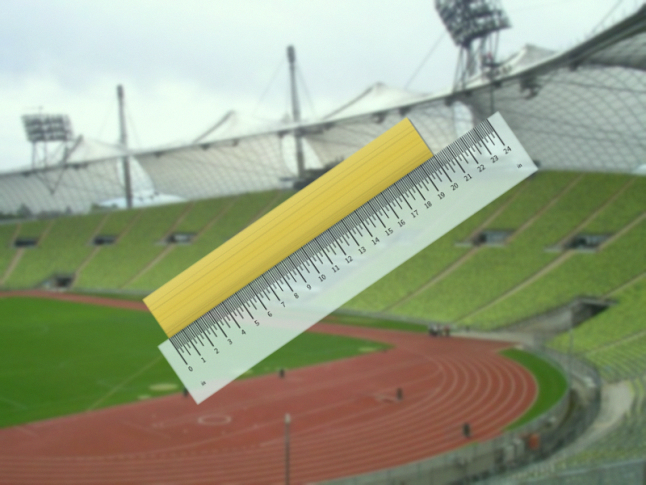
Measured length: 20 in
